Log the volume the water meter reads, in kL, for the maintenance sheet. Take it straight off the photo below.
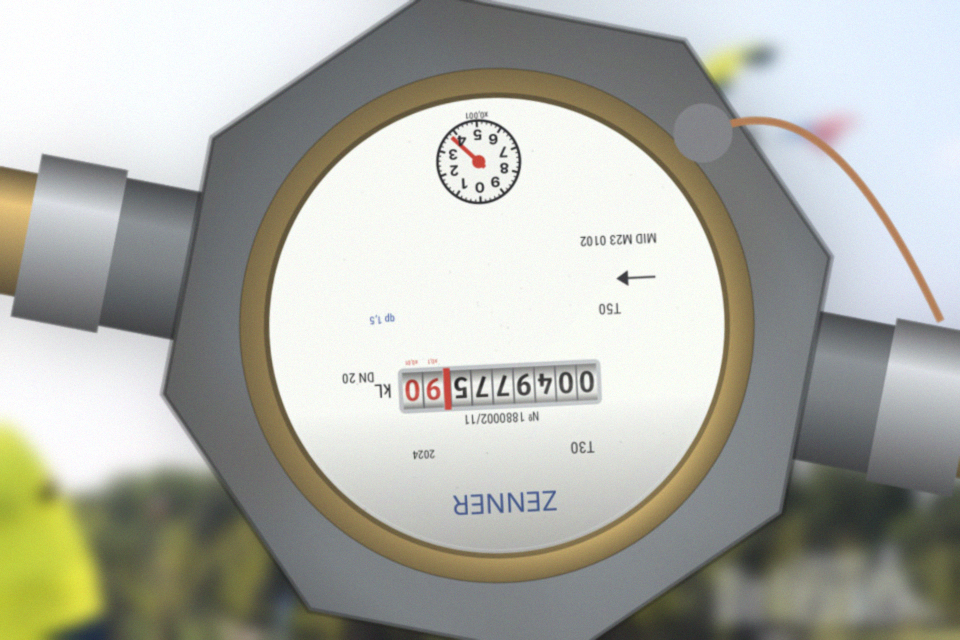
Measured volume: 49775.903 kL
